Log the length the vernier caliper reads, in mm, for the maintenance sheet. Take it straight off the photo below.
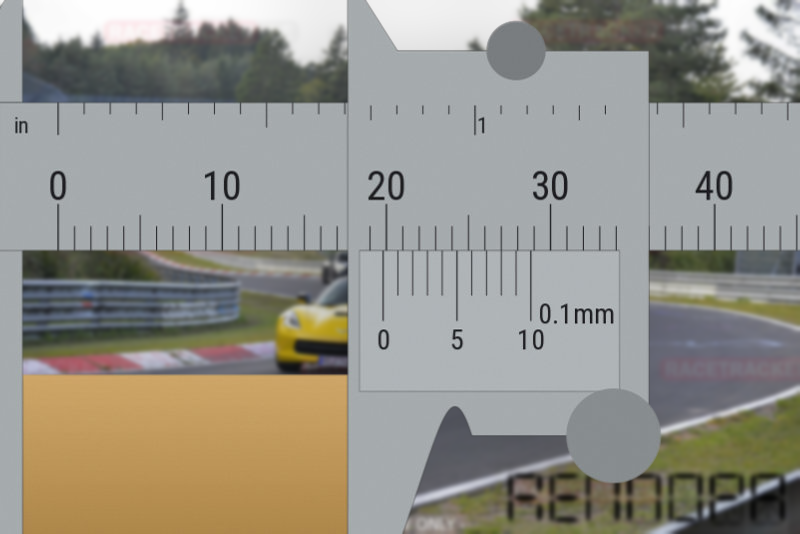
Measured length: 19.8 mm
